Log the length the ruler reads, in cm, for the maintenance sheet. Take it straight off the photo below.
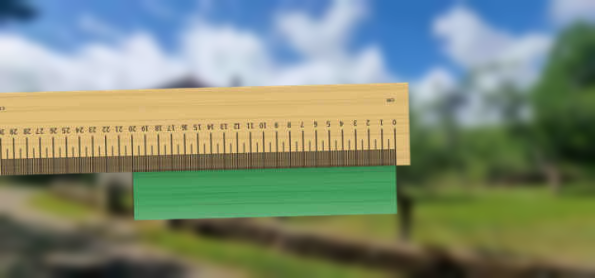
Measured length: 20 cm
